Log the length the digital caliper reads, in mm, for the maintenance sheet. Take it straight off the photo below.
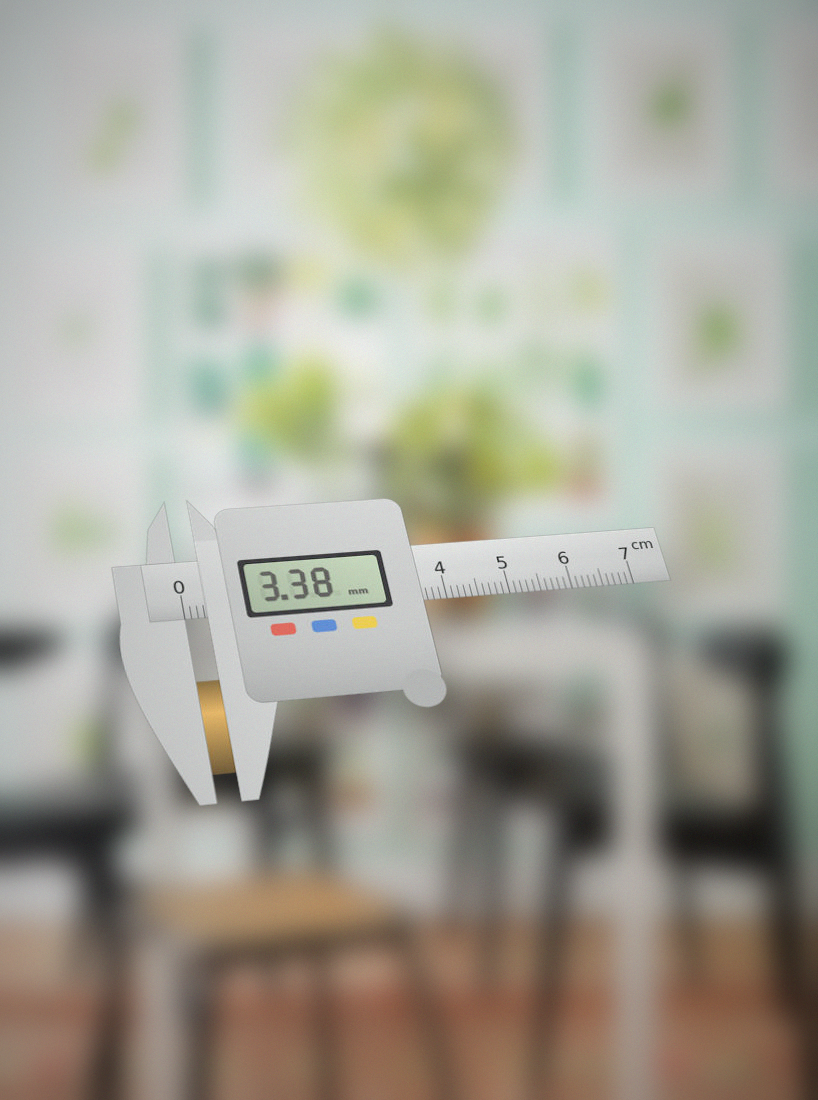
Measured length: 3.38 mm
